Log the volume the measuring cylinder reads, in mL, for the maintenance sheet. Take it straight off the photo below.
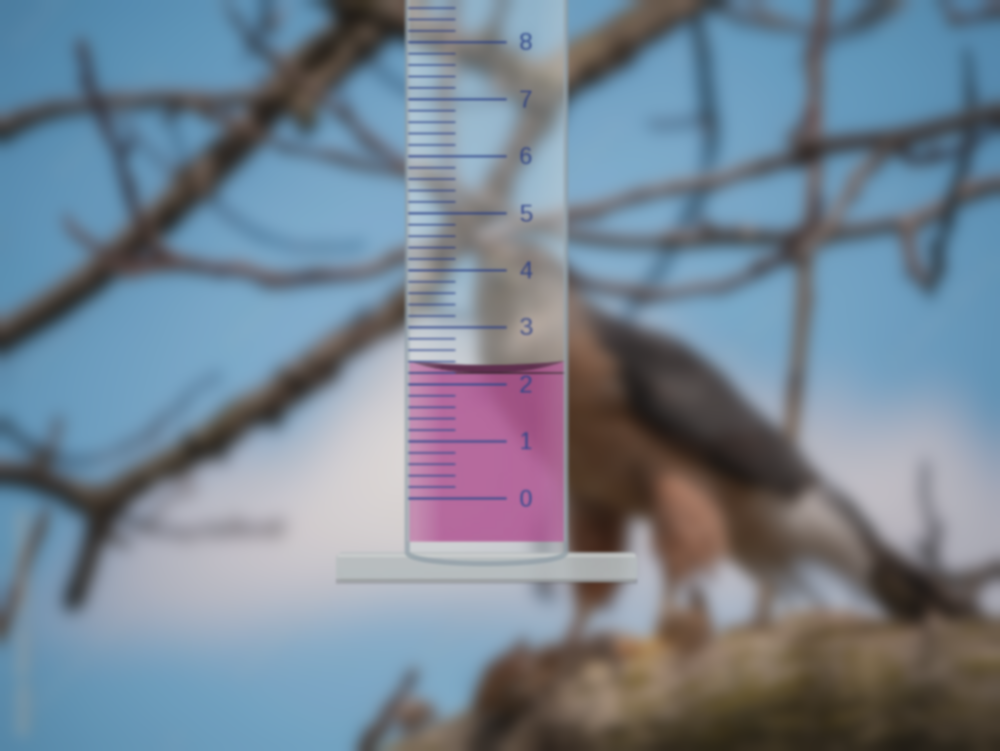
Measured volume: 2.2 mL
